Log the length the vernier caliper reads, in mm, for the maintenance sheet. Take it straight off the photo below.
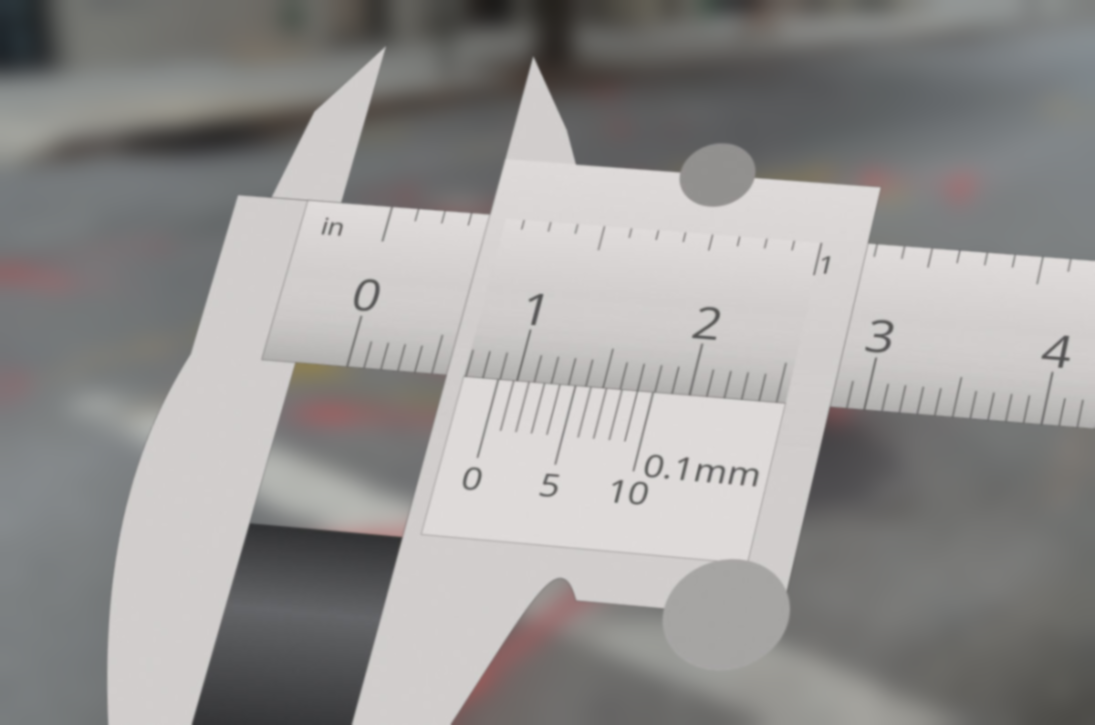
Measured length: 8.9 mm
